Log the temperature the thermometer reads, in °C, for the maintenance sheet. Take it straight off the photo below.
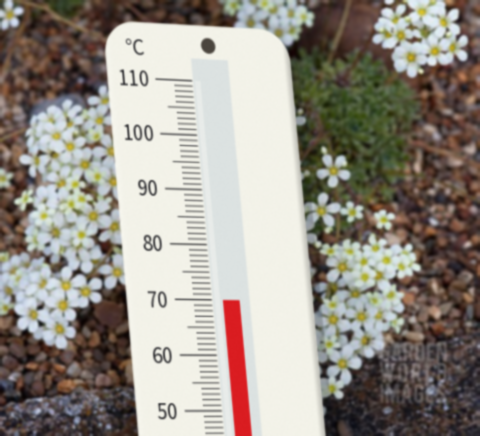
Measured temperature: 70 °C
